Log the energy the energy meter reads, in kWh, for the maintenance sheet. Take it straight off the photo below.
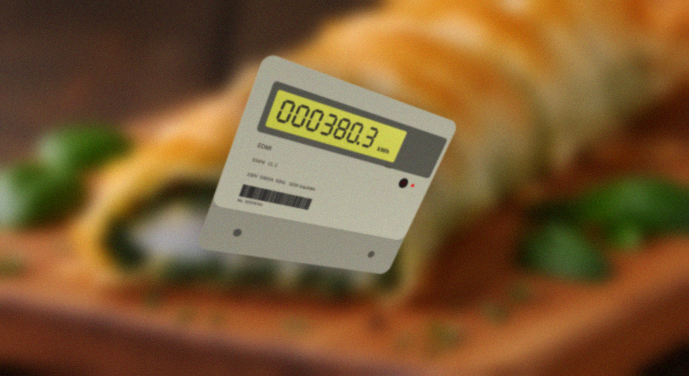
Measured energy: 380.3 kWh
